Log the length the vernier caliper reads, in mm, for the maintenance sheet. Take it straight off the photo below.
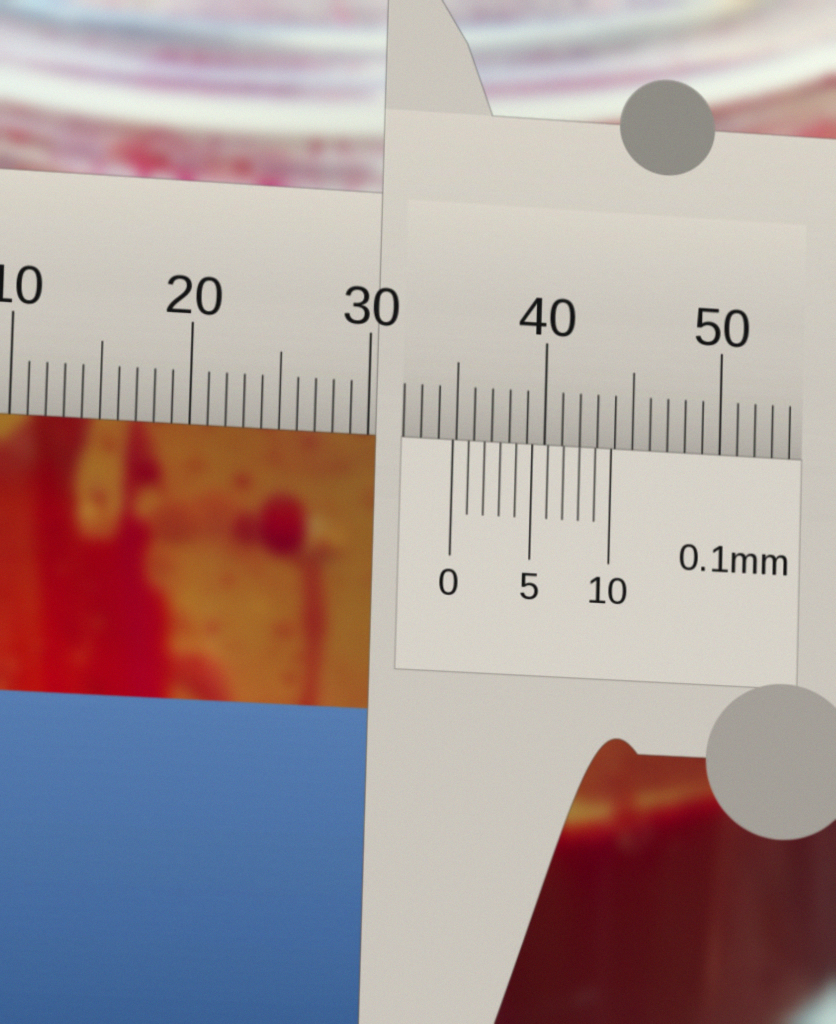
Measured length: 34.8 mm
